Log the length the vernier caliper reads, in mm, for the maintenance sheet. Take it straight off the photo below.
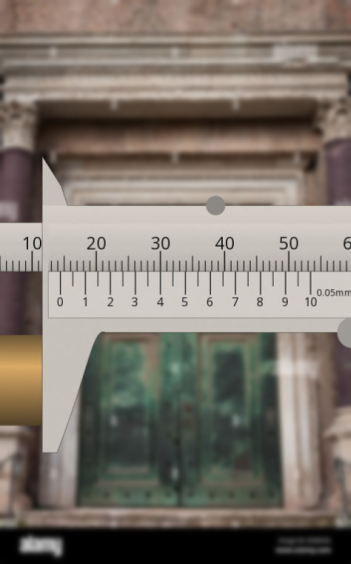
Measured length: 14.4 mm
